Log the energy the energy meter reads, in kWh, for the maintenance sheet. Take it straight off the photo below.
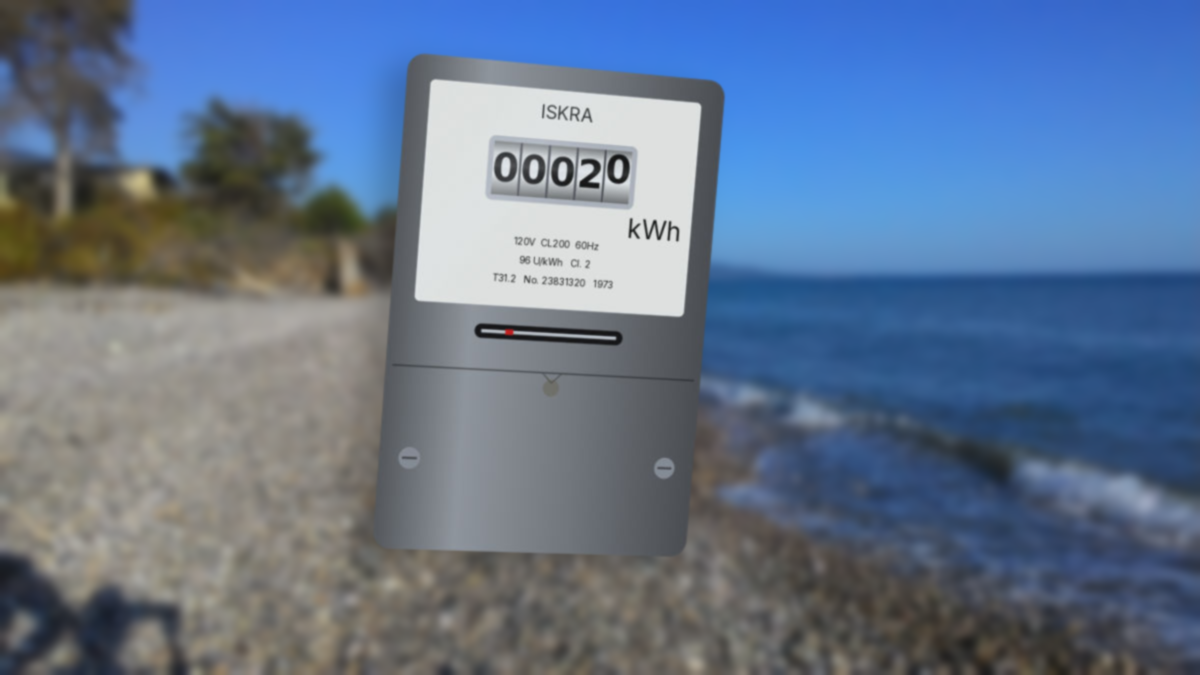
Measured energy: 20 kWh
